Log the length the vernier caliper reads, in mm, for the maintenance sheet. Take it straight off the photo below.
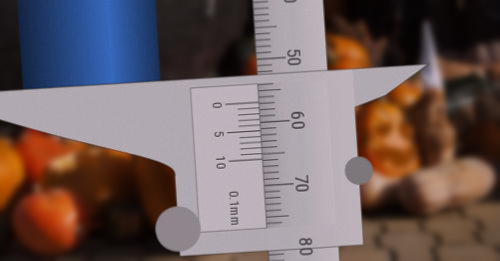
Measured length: 56.8 mm
